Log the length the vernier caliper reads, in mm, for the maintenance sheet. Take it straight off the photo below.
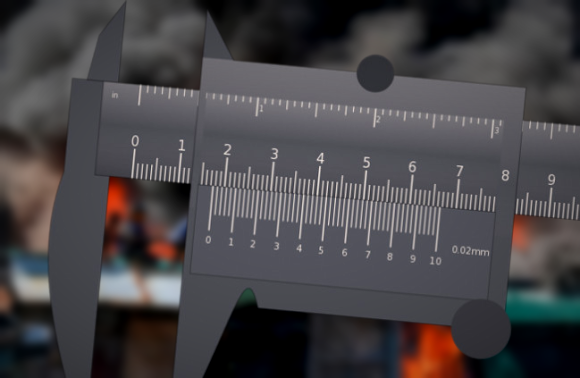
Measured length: 17.5 mm
